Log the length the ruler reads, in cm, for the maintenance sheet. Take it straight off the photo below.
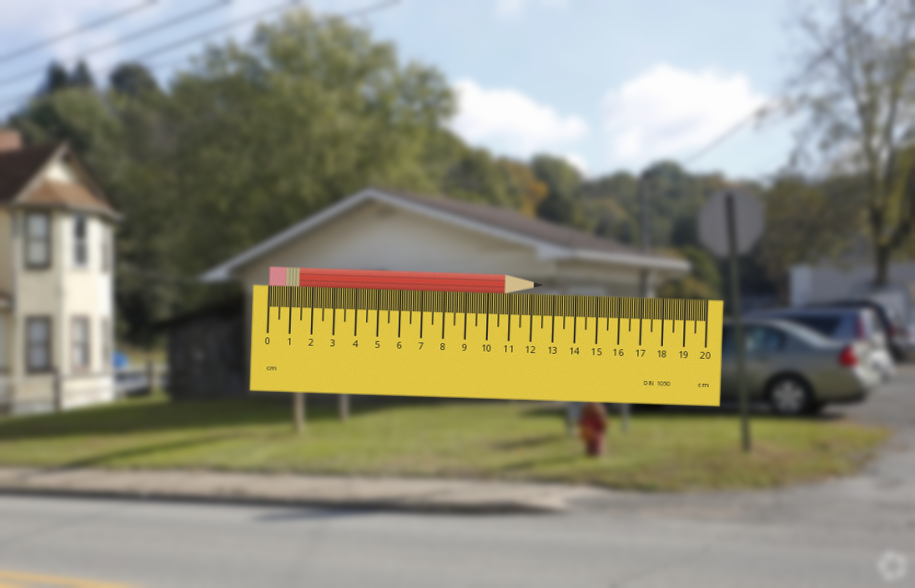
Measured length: 12.5 cm
